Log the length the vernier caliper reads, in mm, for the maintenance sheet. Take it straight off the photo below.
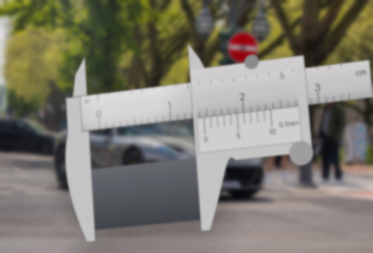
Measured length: 14.6 mm
